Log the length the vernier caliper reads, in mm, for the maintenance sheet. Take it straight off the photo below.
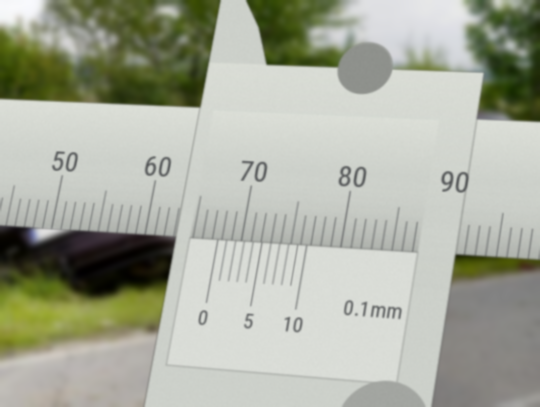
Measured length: 67.6 mm
